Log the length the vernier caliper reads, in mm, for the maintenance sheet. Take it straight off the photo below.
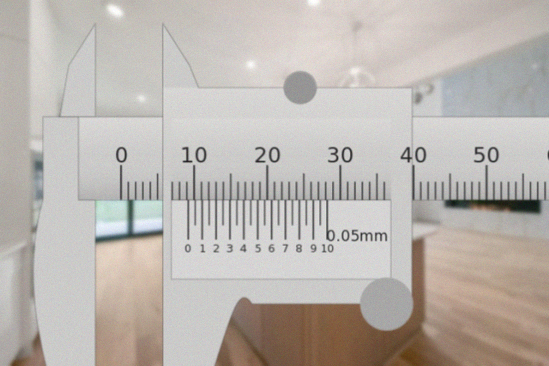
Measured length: 9.2 mm
